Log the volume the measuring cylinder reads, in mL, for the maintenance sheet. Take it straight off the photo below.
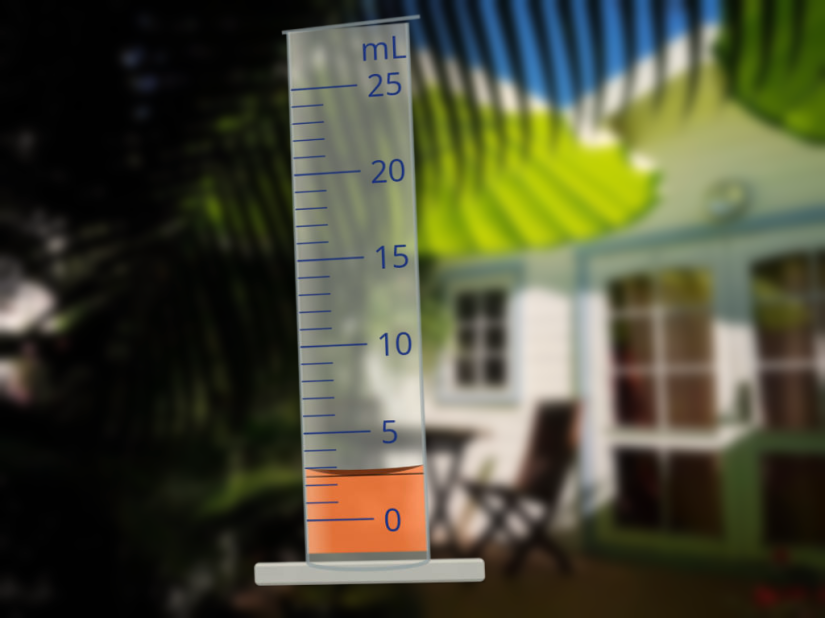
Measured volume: 2.5 mL
